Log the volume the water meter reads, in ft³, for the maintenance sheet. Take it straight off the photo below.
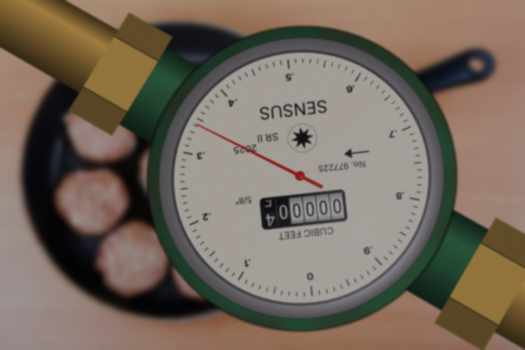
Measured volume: 4.34 ft³
